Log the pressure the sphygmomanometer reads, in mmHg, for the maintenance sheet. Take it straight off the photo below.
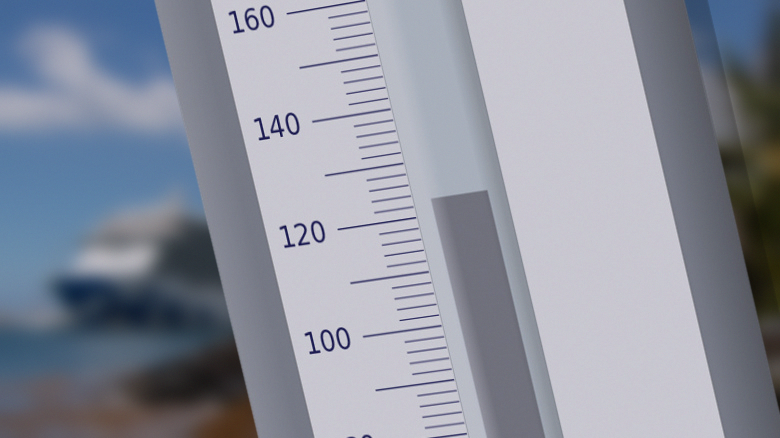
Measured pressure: 123 mmHg
